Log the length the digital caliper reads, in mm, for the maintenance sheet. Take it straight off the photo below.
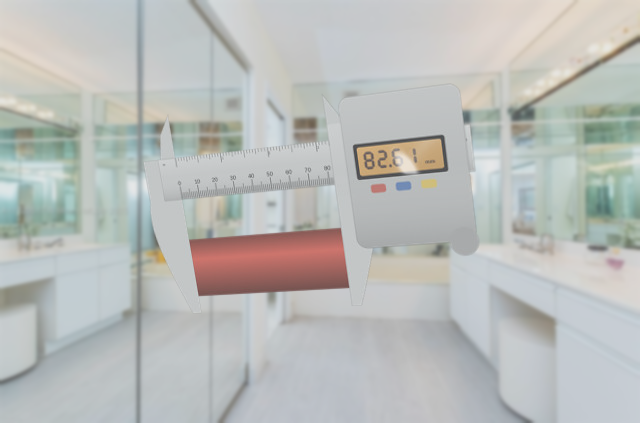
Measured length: 82.61 mm
